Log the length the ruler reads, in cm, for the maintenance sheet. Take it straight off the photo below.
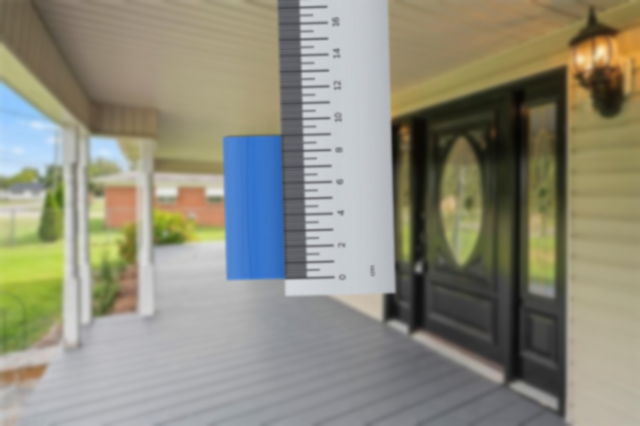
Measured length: 9 cm
